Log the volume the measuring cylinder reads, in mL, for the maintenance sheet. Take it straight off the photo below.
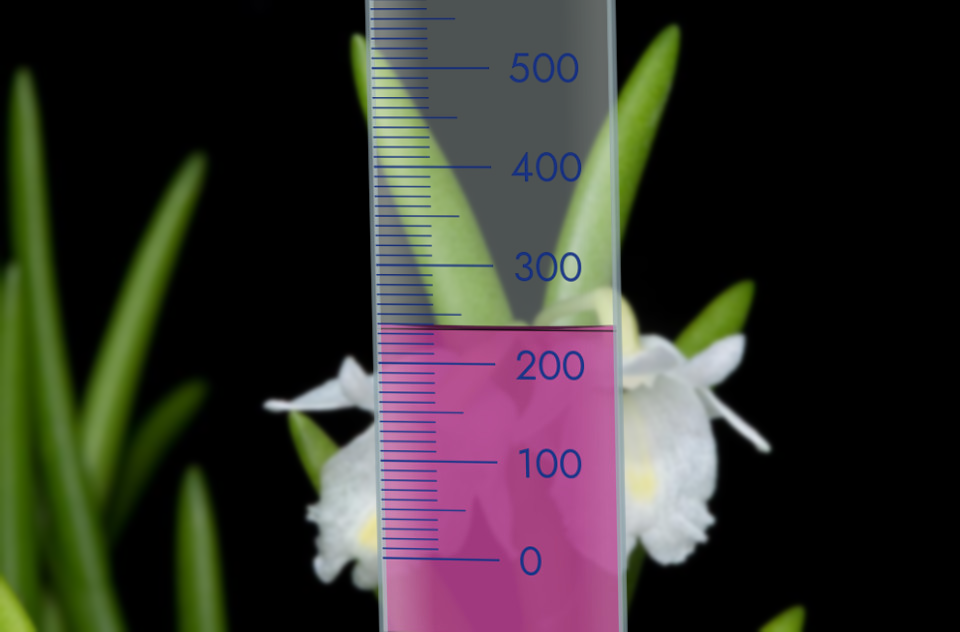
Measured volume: 235 mL
